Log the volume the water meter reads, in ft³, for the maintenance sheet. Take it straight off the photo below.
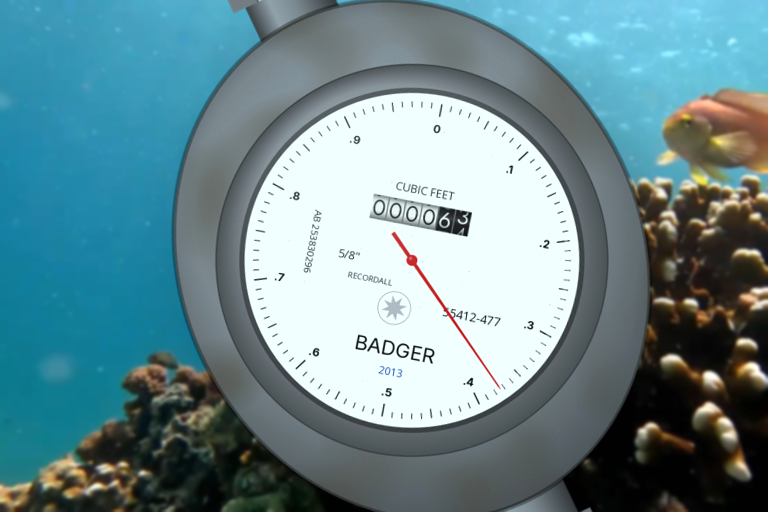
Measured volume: 63.37 ft³
